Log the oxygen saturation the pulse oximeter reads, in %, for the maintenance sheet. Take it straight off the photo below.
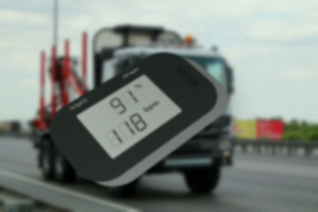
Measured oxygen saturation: 91 %
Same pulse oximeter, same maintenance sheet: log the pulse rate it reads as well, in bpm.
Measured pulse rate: 118 bpm
